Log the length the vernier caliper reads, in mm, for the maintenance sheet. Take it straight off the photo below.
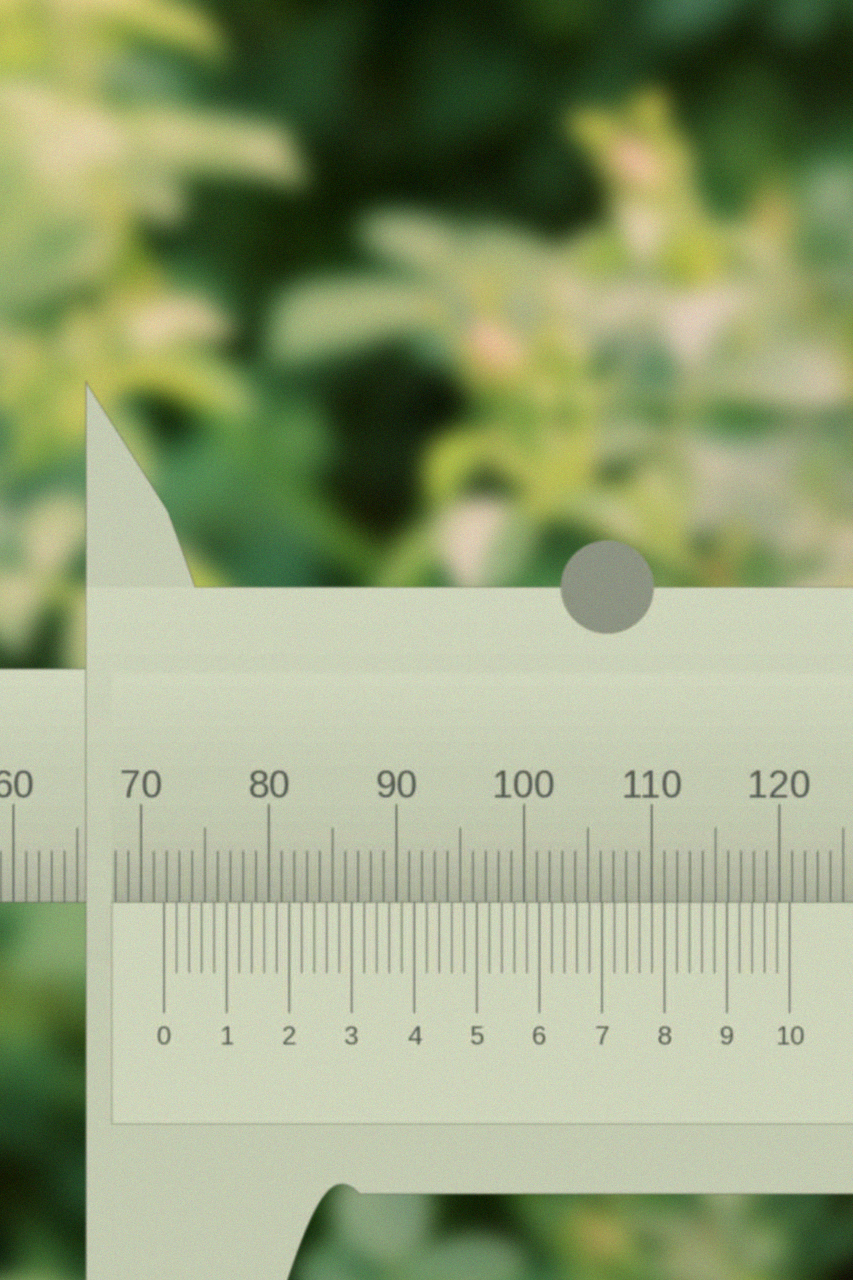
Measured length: 71.8 mm
